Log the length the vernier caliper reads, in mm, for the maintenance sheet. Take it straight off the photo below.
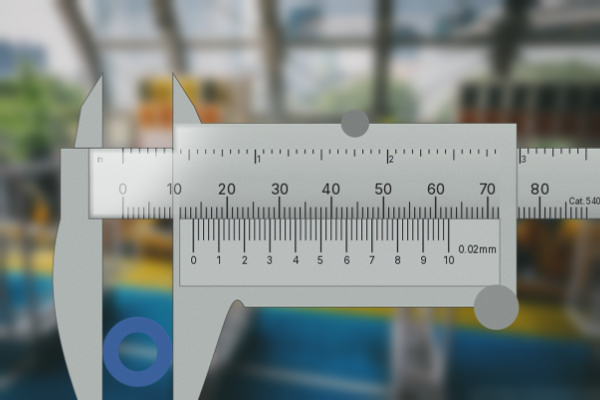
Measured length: 13.5 mm
